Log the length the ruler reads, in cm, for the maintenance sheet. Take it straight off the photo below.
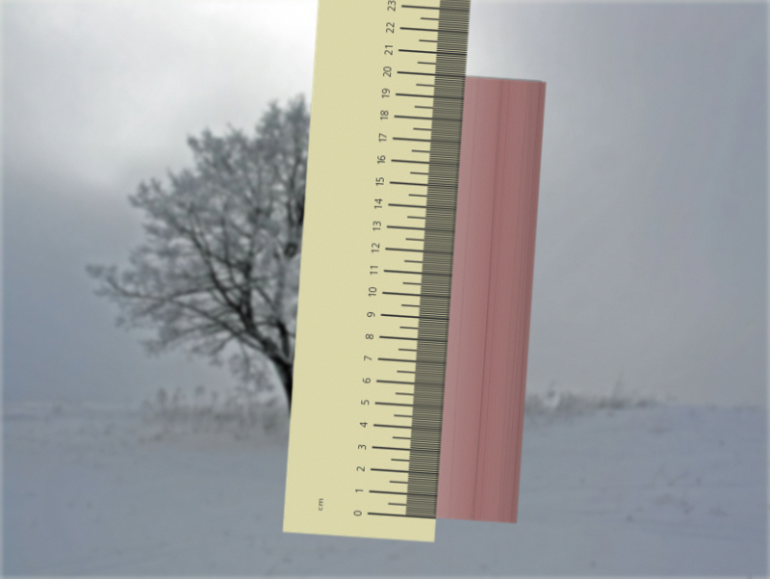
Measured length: 20 cm
